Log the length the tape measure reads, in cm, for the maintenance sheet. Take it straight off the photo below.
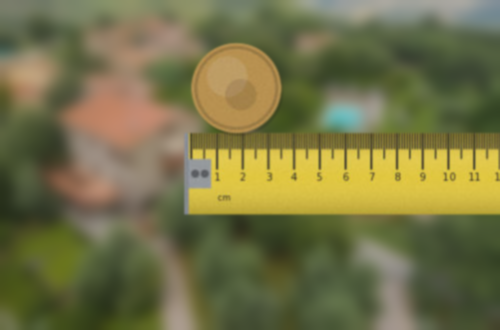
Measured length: 3.5 cm
